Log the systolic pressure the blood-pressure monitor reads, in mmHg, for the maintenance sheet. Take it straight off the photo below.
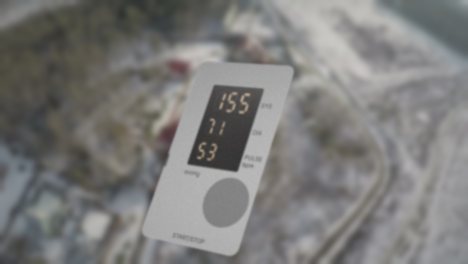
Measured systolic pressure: 155 mmHg
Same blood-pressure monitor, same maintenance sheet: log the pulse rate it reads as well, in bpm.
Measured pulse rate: 53 bpm
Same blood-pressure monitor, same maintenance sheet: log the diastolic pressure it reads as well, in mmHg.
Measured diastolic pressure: 71 mmHg
